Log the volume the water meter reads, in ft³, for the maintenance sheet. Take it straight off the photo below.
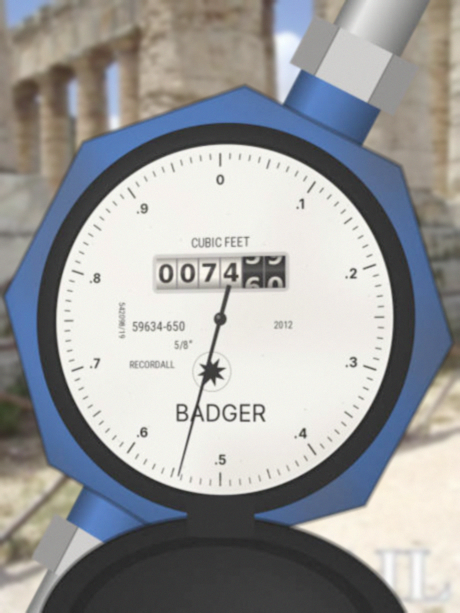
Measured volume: 7459.54 ft³
